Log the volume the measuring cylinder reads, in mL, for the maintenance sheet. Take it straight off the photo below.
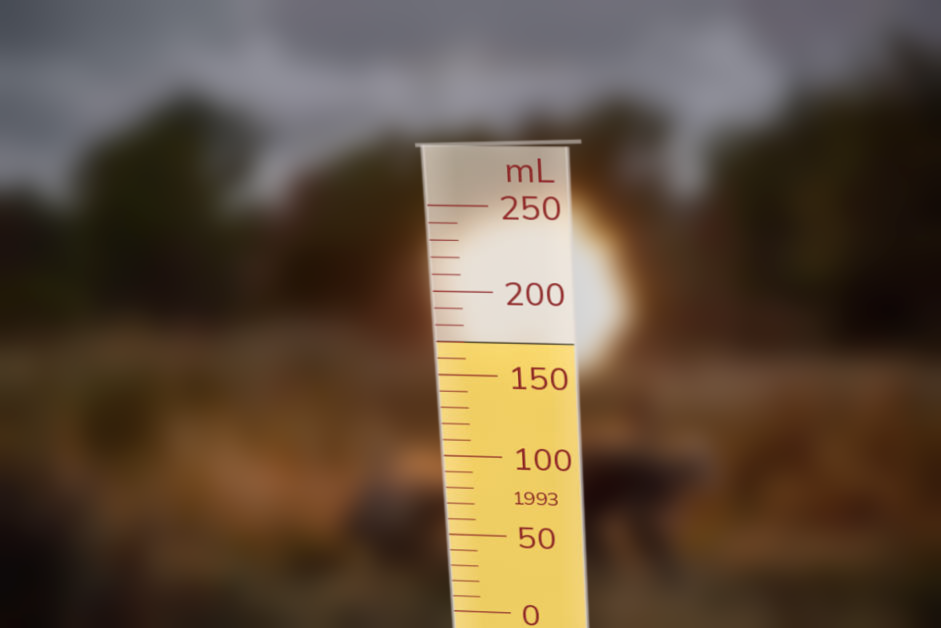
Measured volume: 170 mL
